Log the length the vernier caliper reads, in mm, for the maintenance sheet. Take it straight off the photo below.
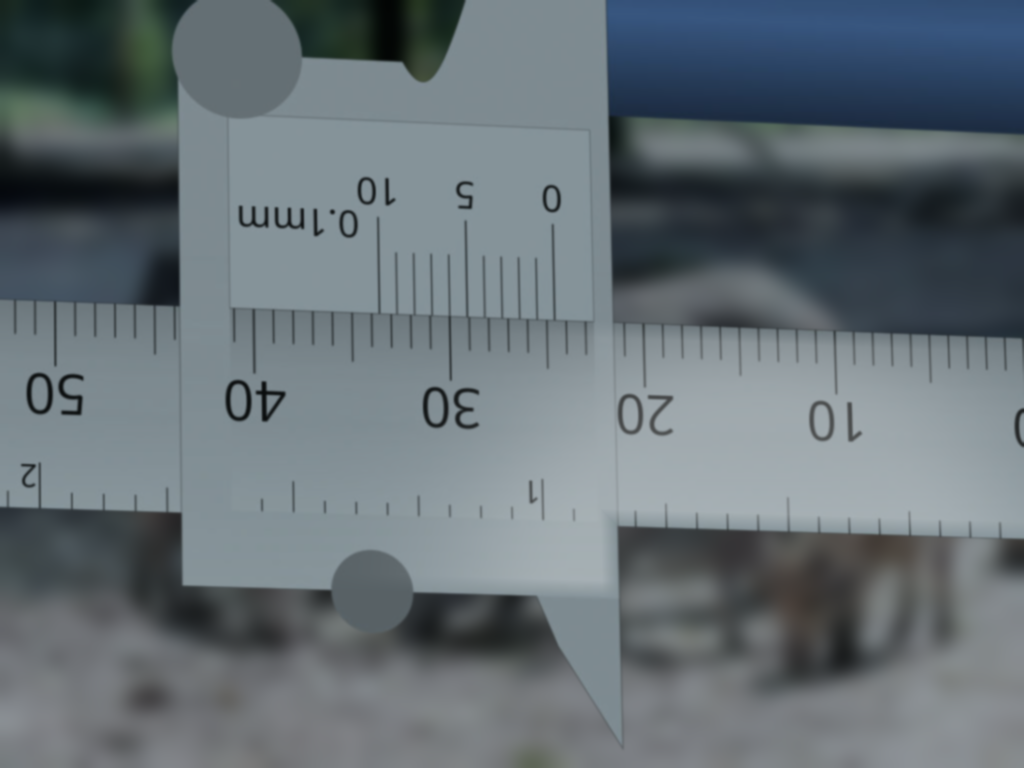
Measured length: 24.6 mm
